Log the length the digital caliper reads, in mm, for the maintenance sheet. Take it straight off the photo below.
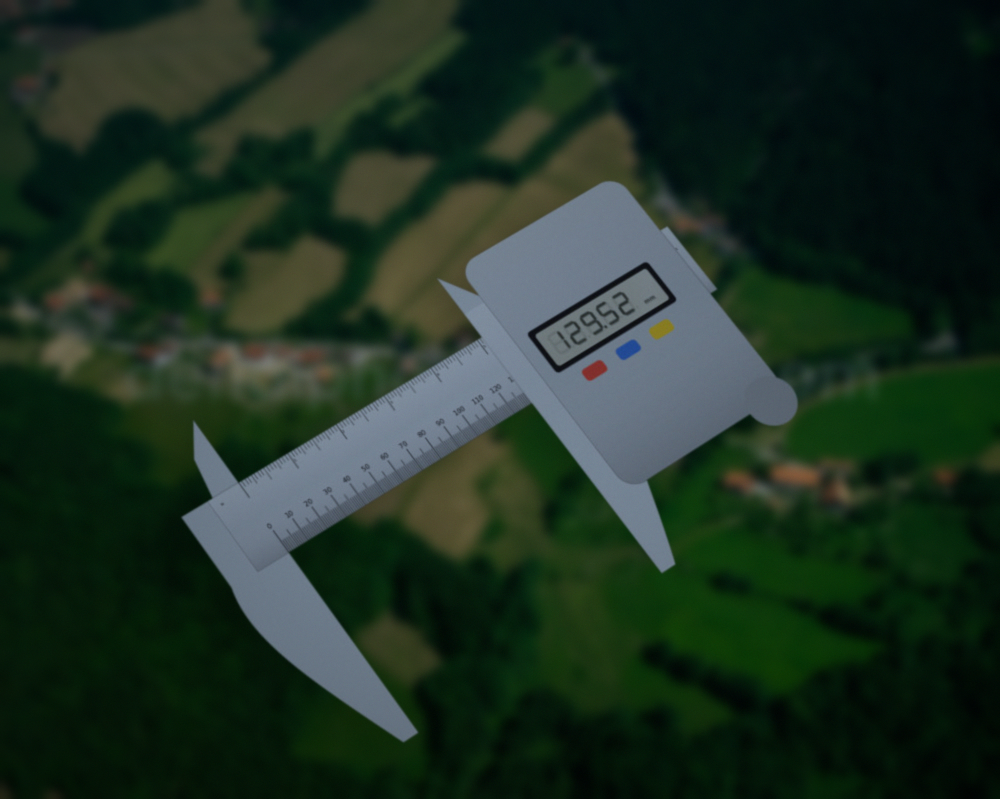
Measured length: 129.52 mm
